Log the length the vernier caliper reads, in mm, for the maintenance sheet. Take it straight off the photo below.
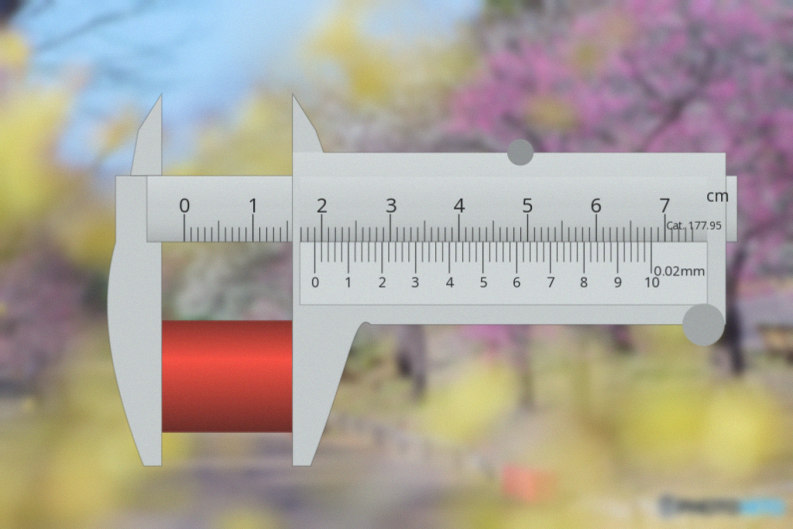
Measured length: 19.0 mm
